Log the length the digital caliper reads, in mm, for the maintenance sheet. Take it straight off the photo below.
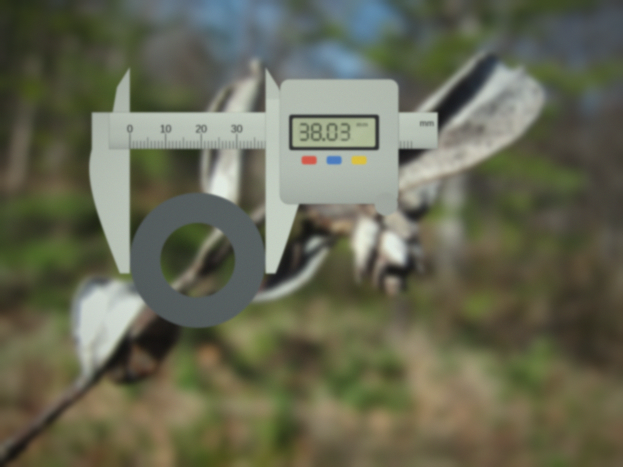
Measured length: 38.03 mm
